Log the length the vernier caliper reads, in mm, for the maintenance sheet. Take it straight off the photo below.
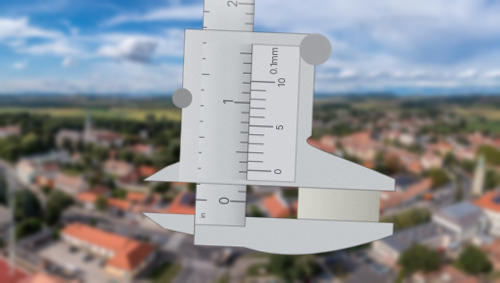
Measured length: 3.2 mm
